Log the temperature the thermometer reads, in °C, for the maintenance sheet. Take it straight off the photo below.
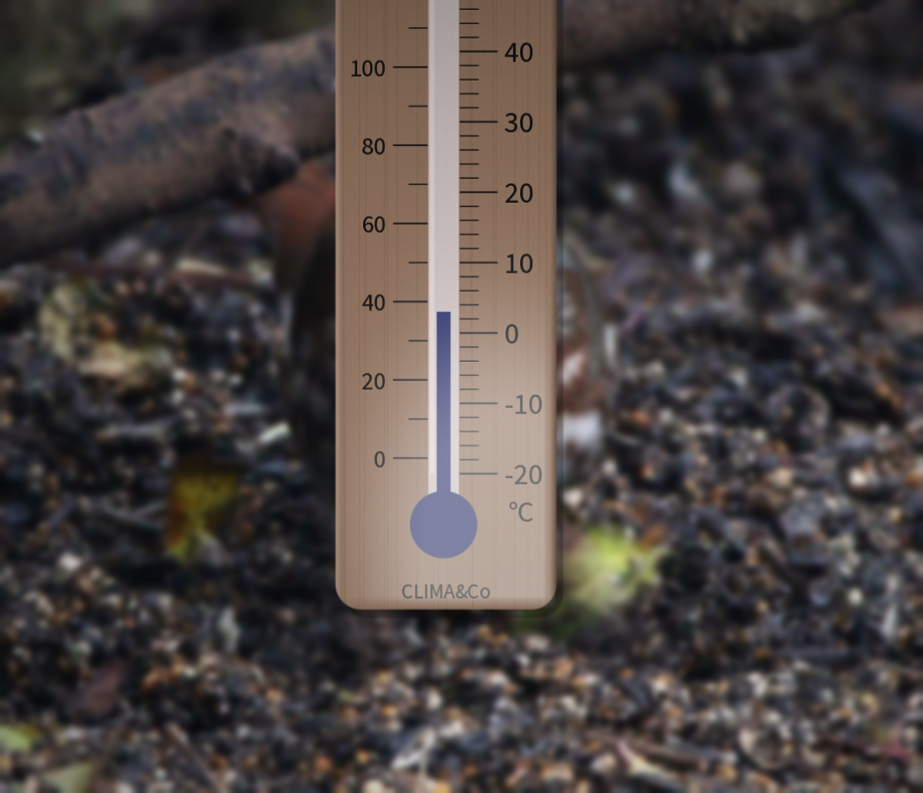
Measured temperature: 3 °C
